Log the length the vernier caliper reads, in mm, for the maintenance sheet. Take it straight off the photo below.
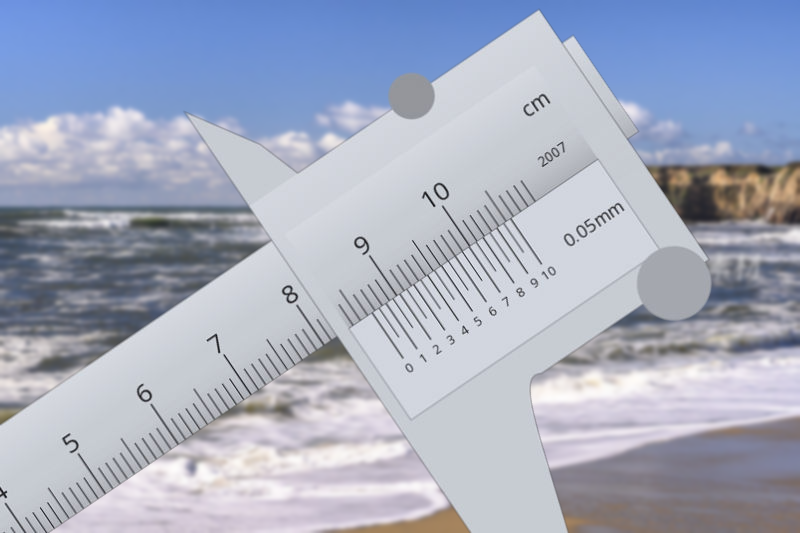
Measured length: 86.6 mm
